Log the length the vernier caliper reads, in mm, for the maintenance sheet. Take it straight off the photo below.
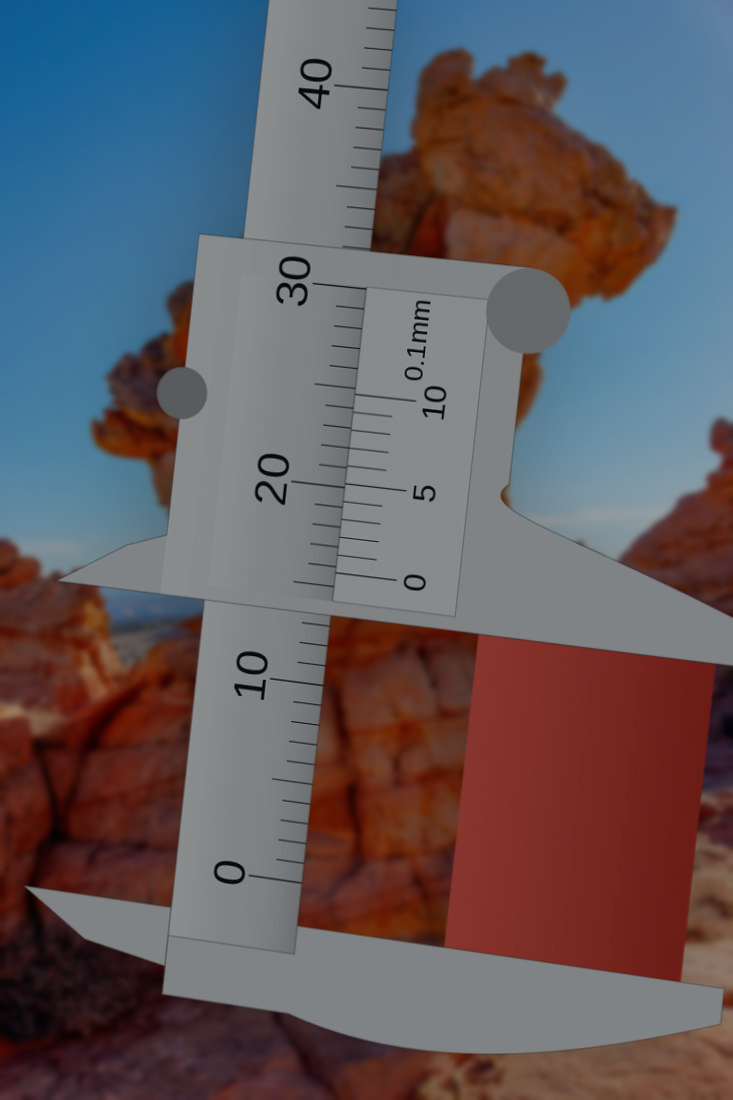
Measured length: 15.7 mm
